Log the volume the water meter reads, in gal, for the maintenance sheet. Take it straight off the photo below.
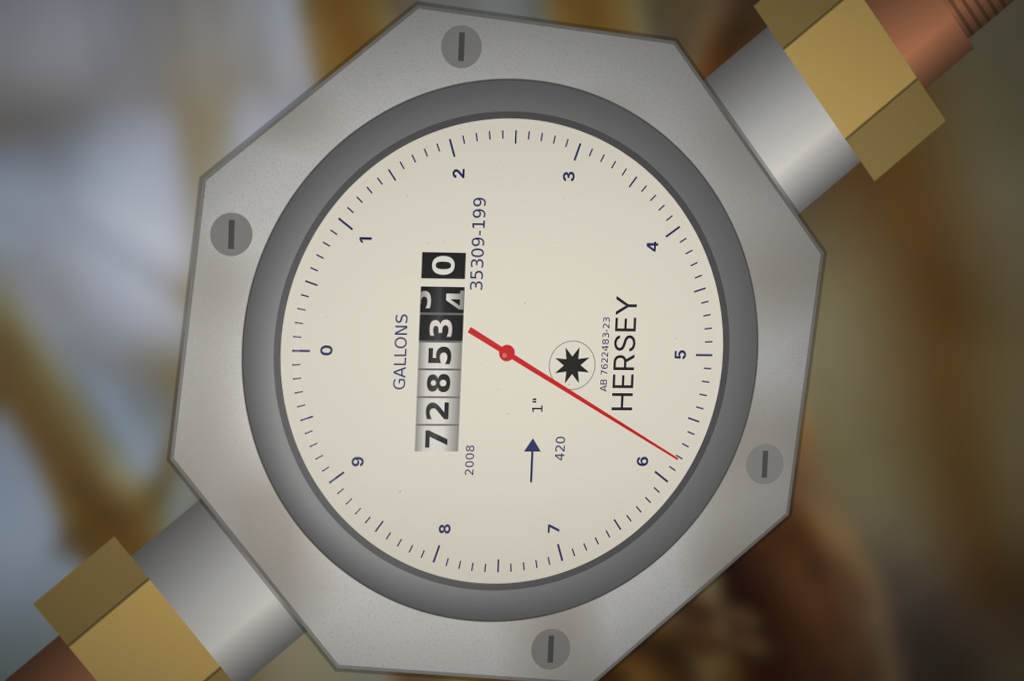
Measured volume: 7285335.8 gal
